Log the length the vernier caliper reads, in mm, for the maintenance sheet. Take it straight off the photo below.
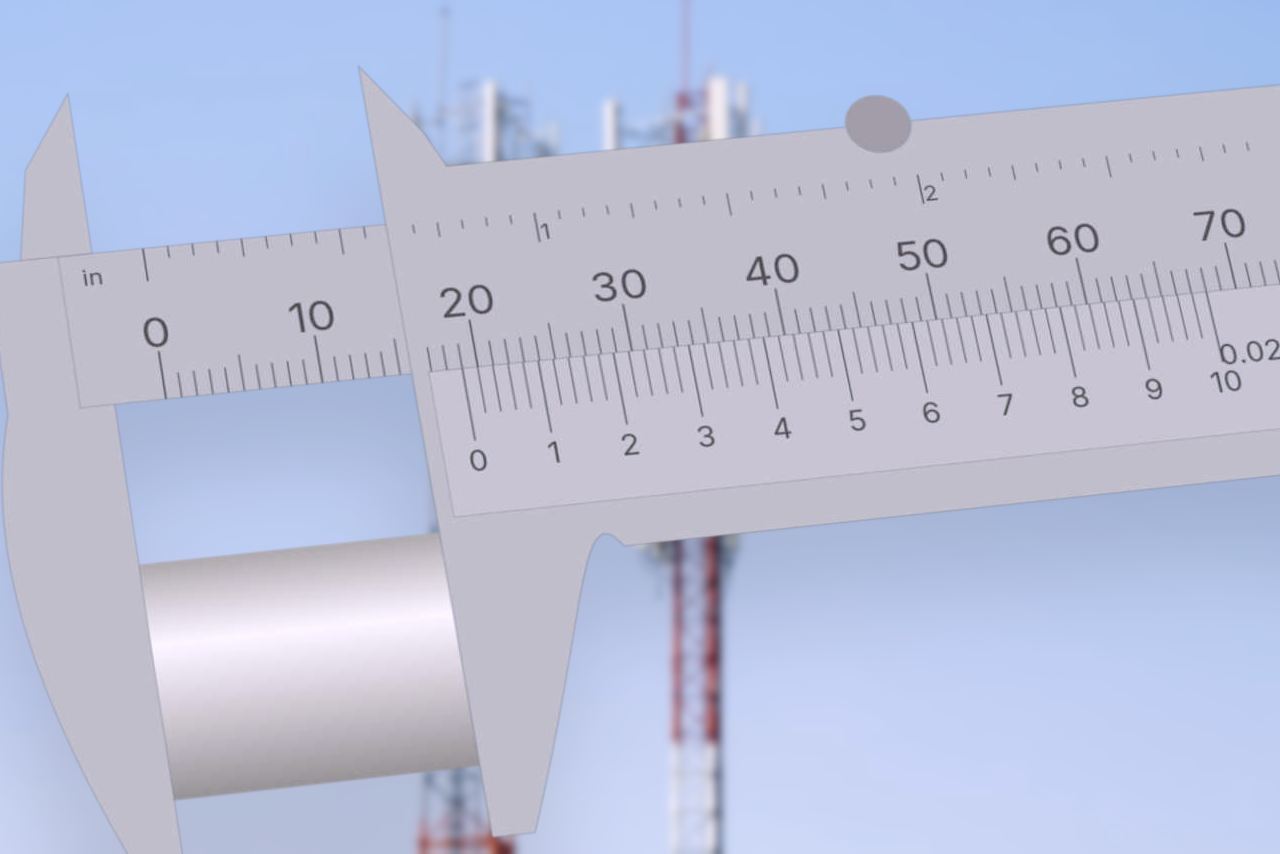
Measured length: 19.0 mm
